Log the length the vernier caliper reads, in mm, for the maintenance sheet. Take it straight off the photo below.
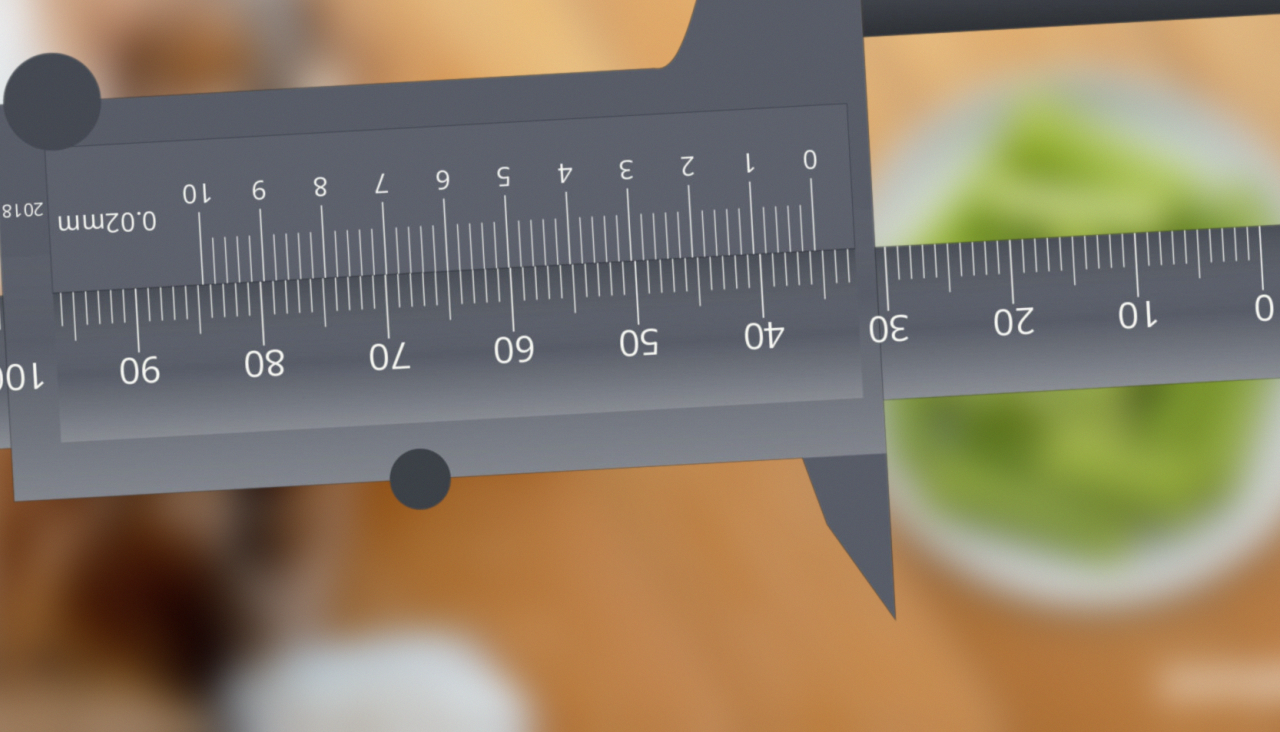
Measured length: 35.6 mm
